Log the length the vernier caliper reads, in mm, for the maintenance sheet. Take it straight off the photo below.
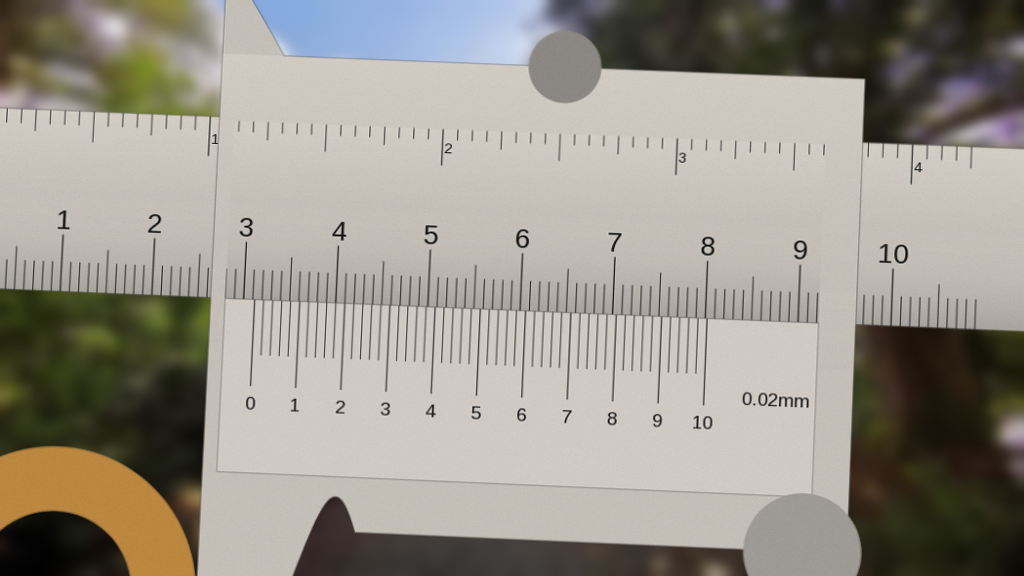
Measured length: 31.2 mm
